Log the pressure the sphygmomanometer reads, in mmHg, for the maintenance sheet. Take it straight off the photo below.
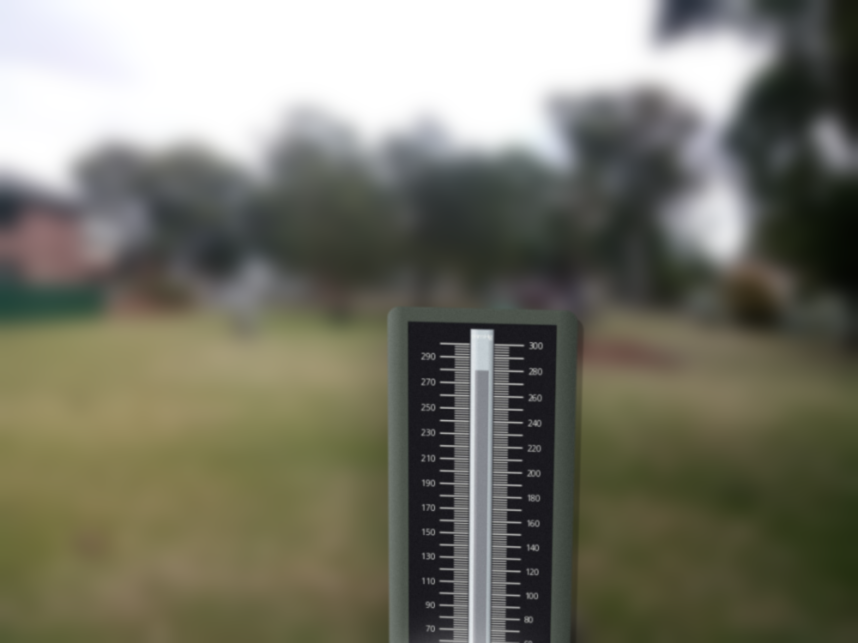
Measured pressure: 280 mmHg
